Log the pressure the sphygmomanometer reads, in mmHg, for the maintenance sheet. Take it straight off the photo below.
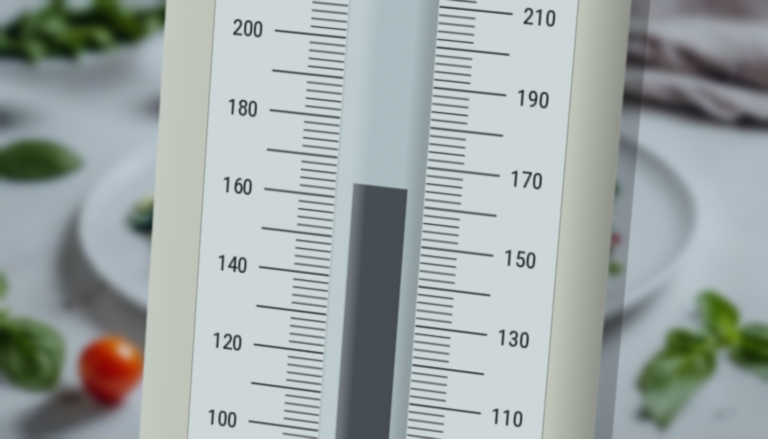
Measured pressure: 164 mmHg
